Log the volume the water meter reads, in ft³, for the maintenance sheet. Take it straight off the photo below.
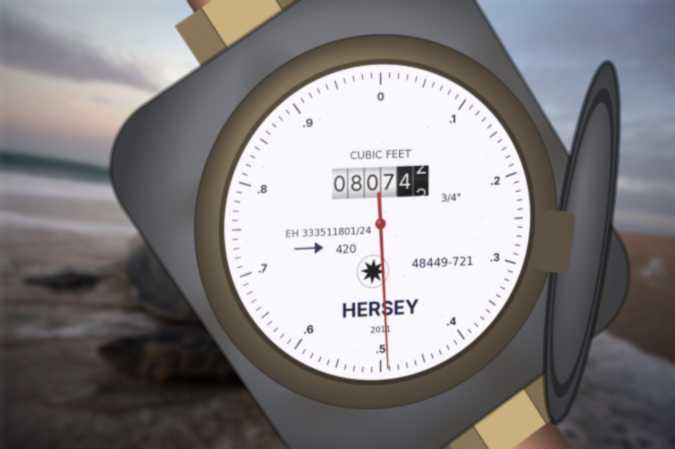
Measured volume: 80742.49 ft³
